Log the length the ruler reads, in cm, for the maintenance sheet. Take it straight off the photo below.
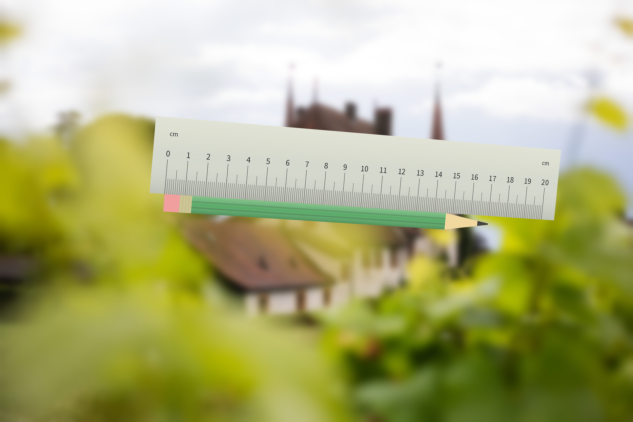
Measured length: 17 cm
